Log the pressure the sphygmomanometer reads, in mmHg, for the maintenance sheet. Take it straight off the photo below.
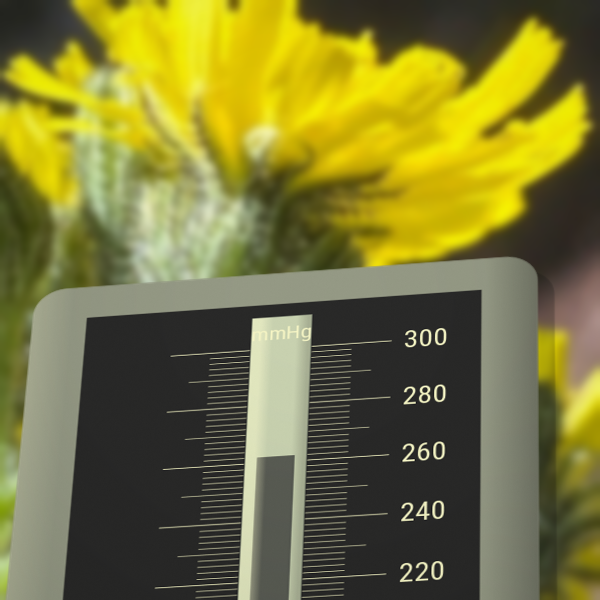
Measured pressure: 262 mmHg
